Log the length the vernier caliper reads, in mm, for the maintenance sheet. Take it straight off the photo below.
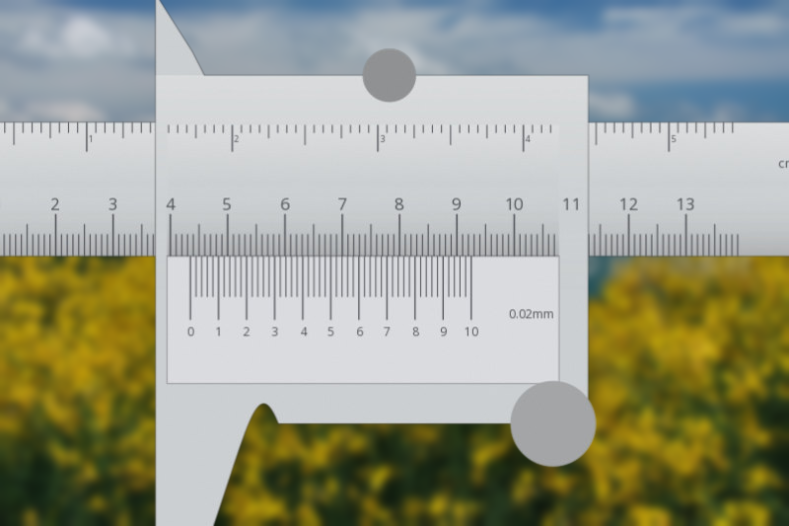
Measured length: 43.5 mm
